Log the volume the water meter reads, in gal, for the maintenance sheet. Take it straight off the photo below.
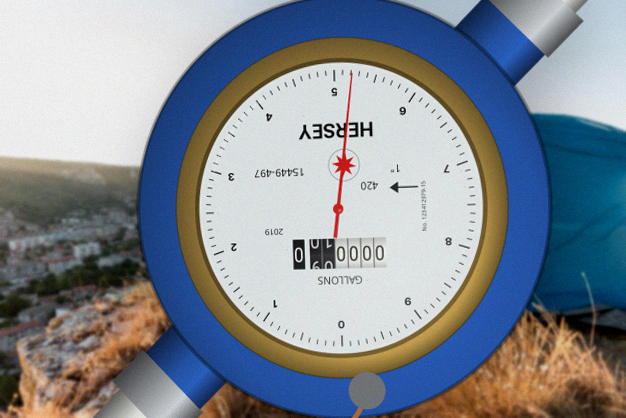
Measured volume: 95.2 gal
